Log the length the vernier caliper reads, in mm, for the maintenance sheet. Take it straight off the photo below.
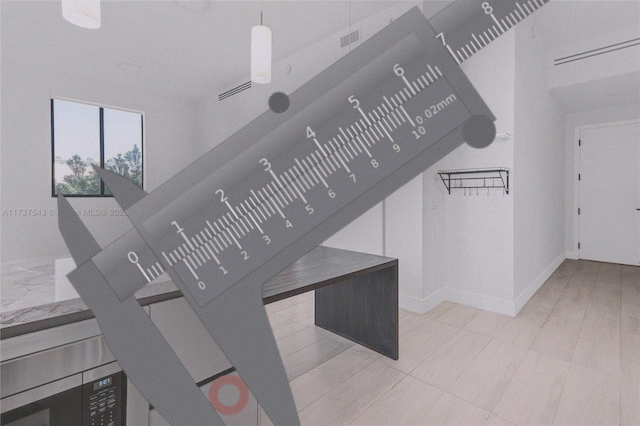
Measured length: 7.5 mm
